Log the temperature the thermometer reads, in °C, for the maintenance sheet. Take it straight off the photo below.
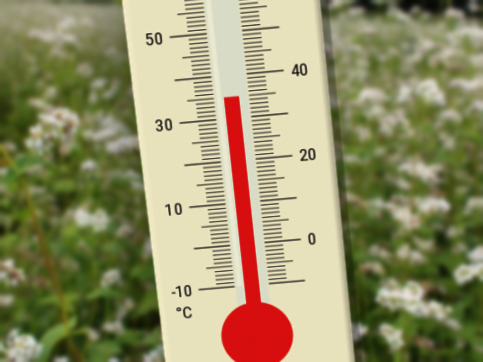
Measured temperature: 35 °C
